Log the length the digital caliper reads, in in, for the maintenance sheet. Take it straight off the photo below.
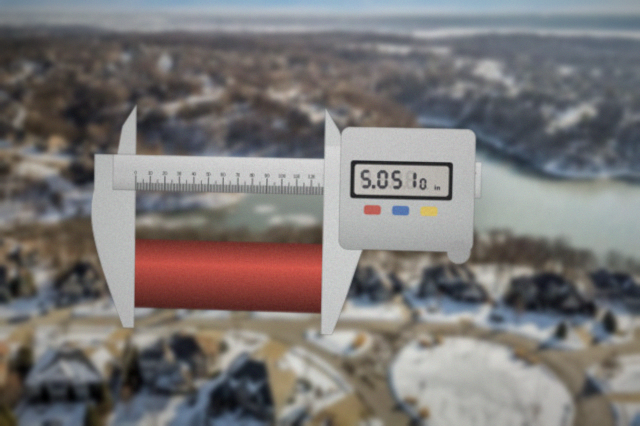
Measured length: 5.0510 in
